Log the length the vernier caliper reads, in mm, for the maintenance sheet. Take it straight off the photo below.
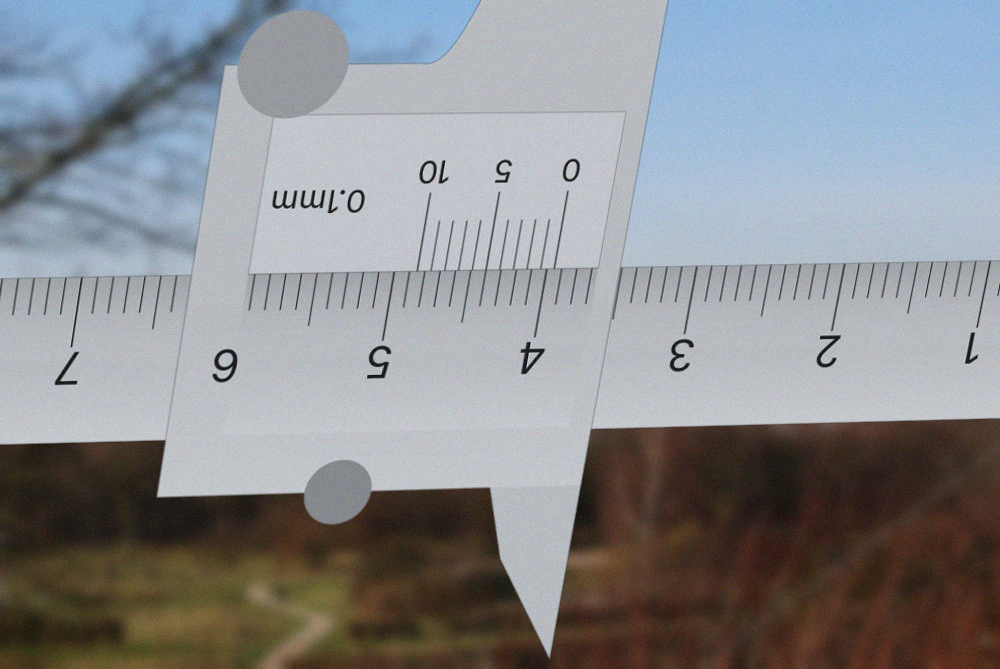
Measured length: 39.5 mm
